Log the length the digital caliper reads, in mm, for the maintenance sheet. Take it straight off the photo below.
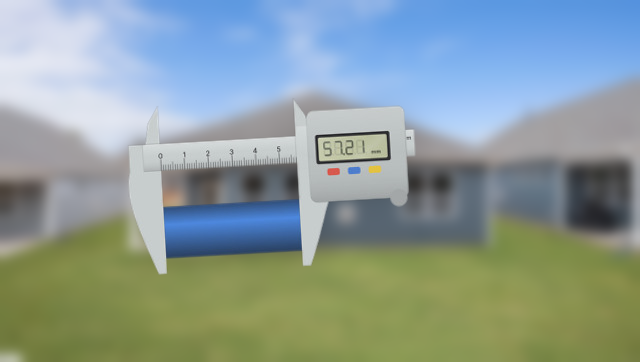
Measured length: 57.21 mm
